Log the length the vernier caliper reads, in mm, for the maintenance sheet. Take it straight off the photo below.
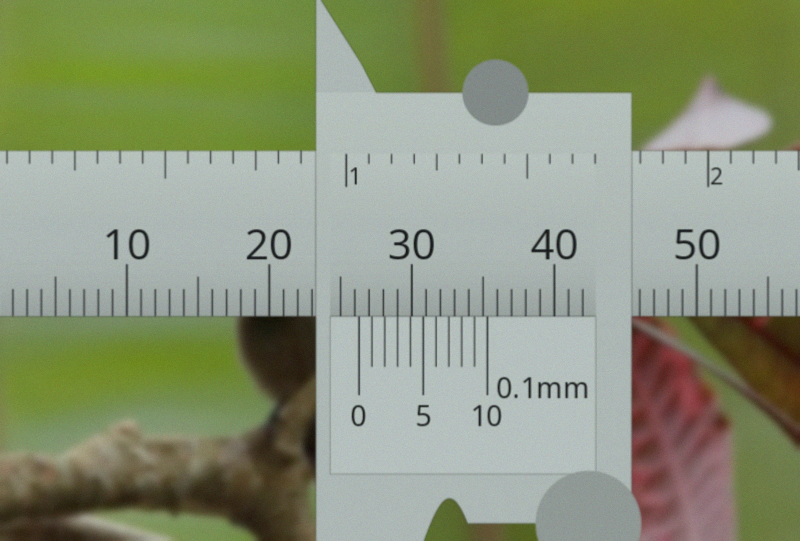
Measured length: 26.3 mm
